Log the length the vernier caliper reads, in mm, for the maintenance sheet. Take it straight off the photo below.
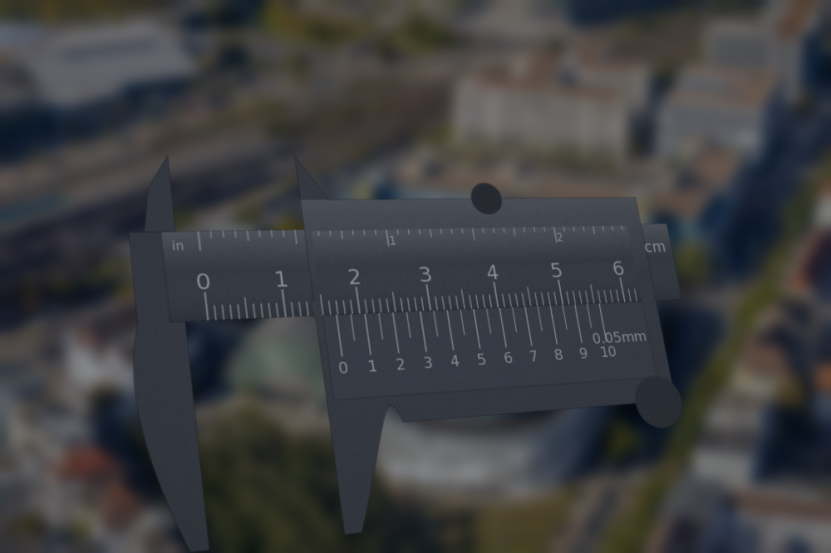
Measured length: 16.8 mm
